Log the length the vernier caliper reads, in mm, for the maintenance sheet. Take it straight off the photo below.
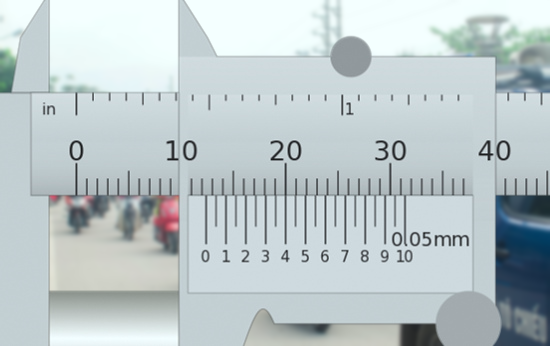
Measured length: 12.4 mm
